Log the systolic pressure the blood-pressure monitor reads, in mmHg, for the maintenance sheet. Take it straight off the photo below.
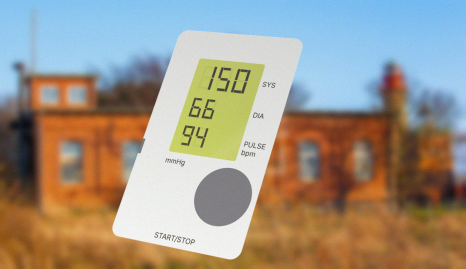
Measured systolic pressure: 150 mmHg
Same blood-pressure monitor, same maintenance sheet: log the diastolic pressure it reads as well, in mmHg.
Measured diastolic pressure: 66 mmHg
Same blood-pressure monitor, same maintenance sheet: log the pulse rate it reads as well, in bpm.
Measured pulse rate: 94 bpm
